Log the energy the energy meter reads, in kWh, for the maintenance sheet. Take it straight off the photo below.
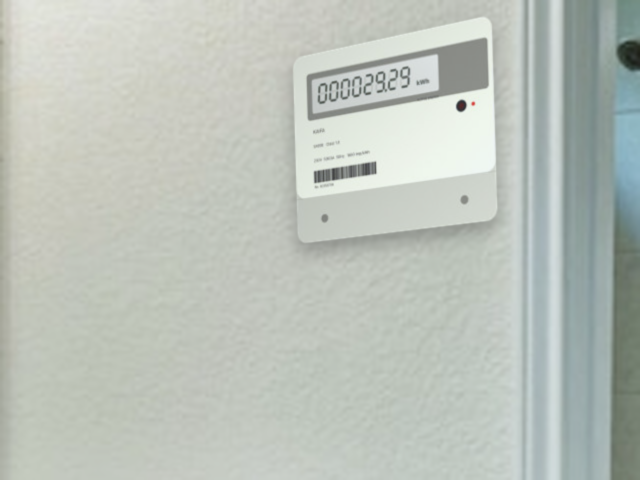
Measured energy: 29.29 kWh
